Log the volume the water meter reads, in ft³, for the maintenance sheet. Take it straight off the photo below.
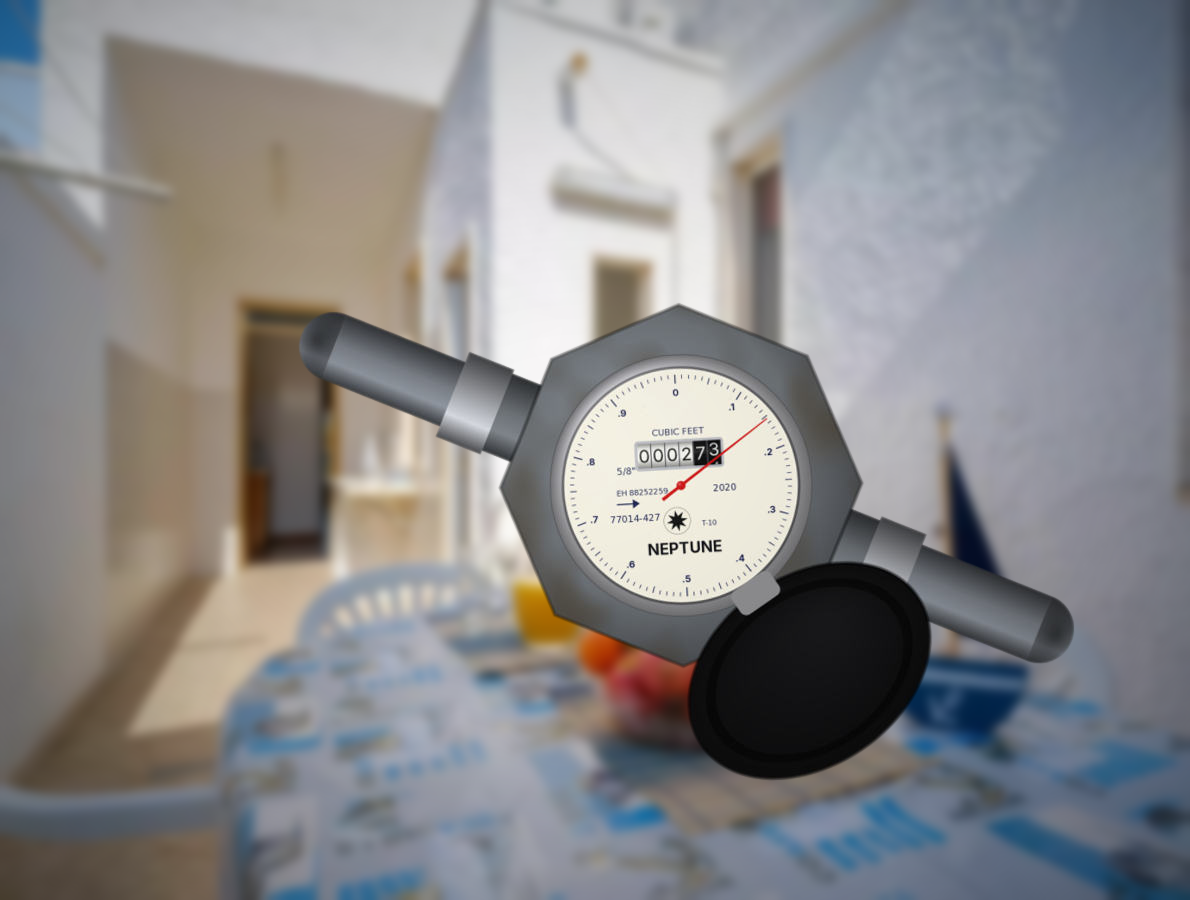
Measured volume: 273.15 ft³
